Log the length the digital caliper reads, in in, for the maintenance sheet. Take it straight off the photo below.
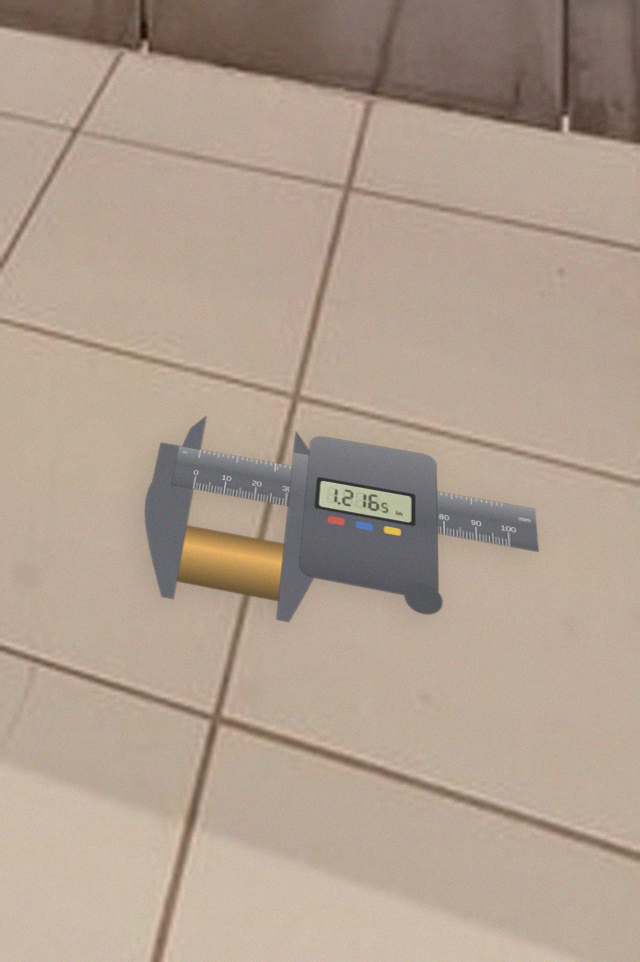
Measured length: 1.2165 in
